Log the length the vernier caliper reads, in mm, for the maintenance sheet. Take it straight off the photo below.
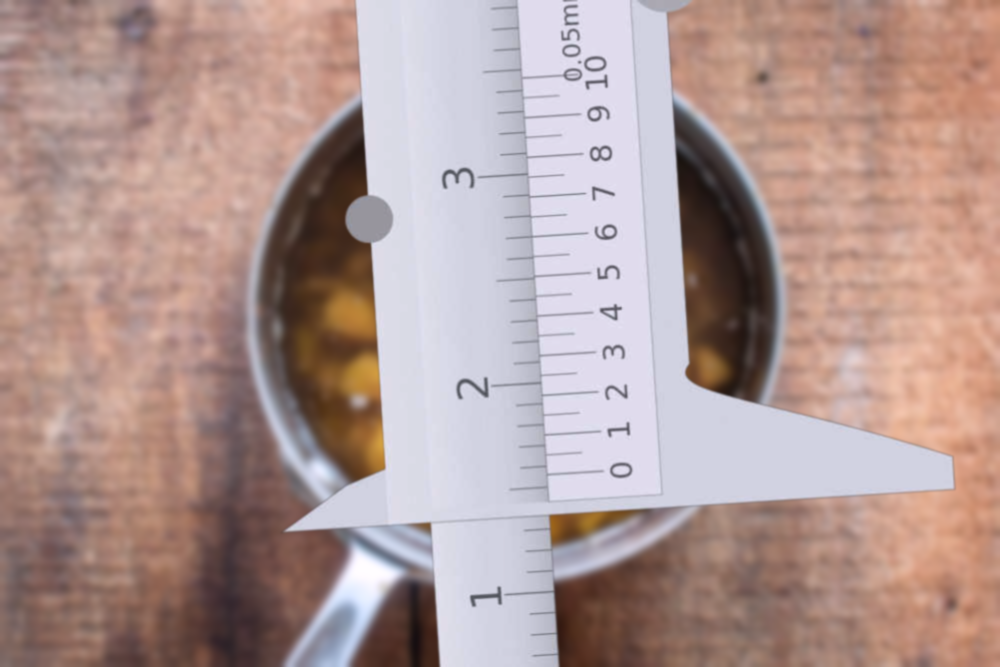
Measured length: 15.6 mm
